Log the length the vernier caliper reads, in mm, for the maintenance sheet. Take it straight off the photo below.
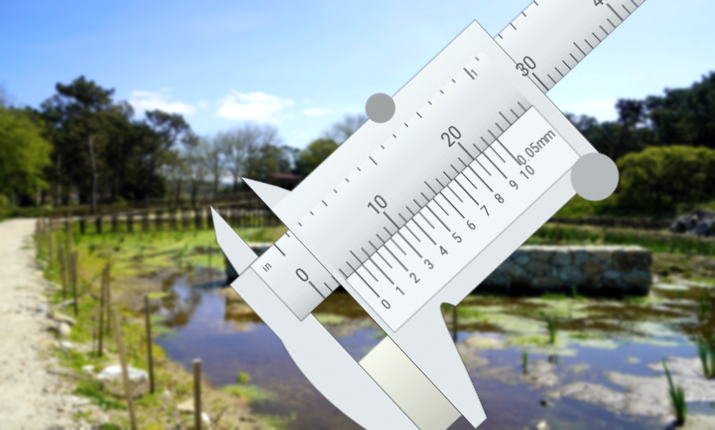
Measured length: 4.0 mm
